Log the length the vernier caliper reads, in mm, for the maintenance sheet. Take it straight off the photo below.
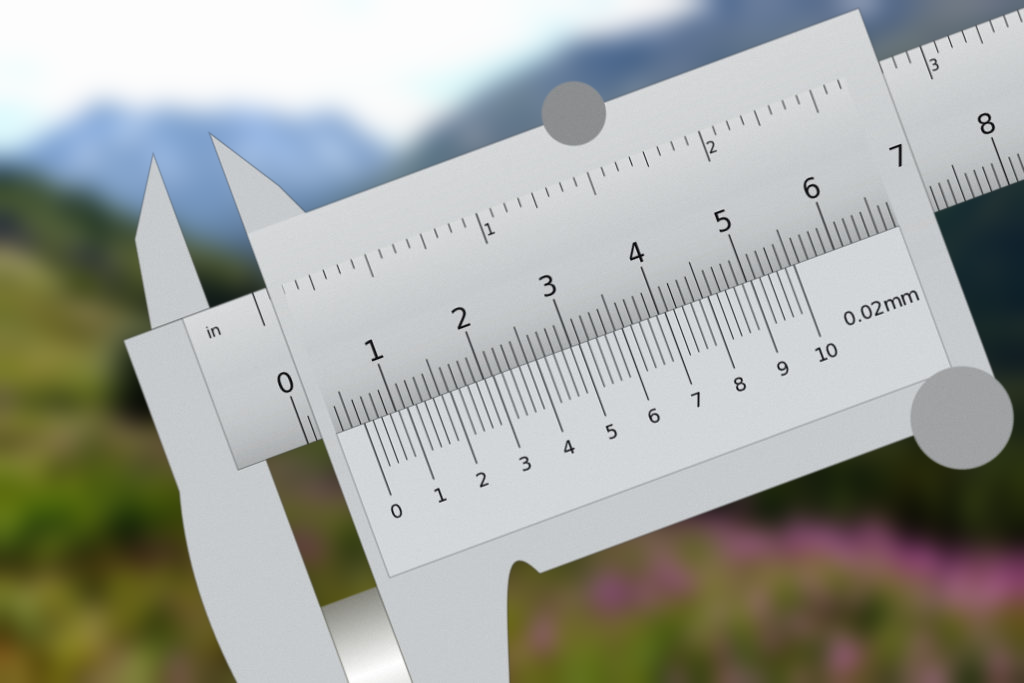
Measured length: 6.4 mm
